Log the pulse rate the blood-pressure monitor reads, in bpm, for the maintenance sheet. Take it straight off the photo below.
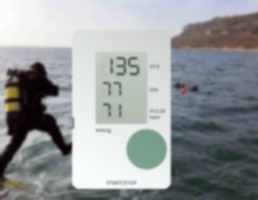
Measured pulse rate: 71 bpm
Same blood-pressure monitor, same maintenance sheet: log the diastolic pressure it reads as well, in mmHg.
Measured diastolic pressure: 77 mmHg
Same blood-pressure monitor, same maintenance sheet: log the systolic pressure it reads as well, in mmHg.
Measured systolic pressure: 135 mmHg
